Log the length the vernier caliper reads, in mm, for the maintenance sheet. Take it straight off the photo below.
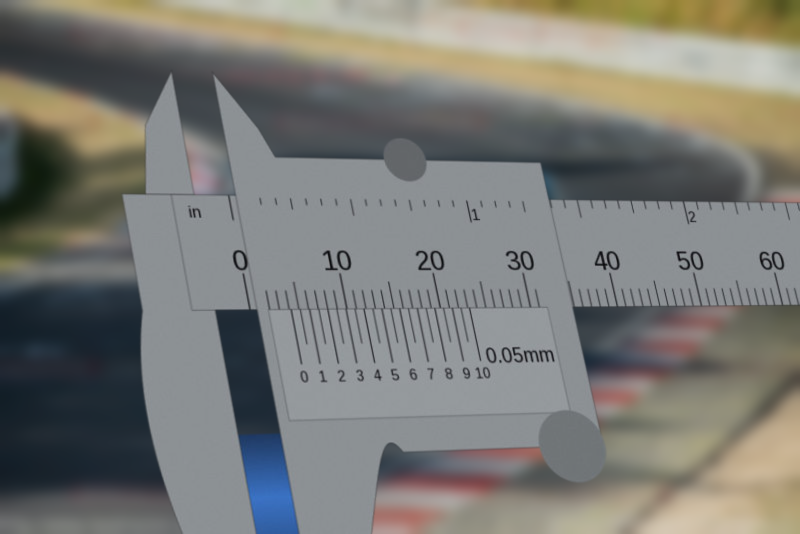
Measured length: 4.2 mm
